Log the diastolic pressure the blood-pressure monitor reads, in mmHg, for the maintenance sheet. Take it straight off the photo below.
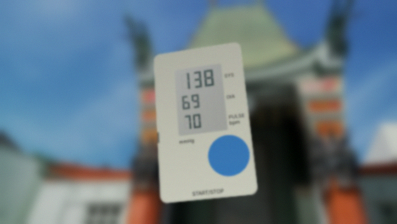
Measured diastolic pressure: 69 mmHg
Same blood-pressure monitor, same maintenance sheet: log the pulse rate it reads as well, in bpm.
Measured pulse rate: 70 bpm
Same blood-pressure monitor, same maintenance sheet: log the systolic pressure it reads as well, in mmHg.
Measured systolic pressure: 138 mmHg
